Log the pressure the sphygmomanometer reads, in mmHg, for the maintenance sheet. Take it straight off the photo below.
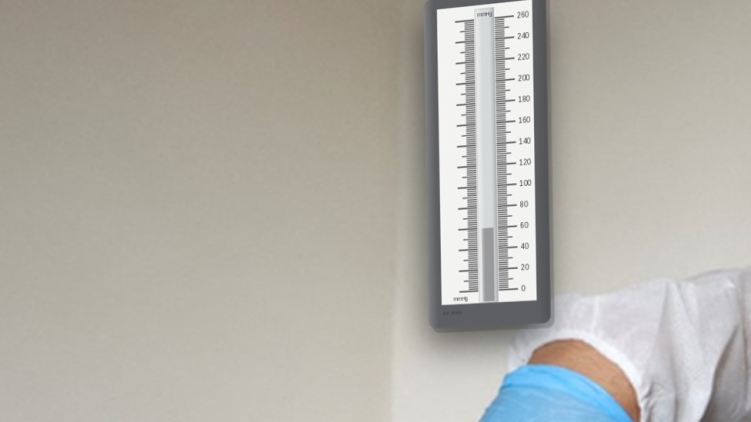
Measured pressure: 60 mmHg
